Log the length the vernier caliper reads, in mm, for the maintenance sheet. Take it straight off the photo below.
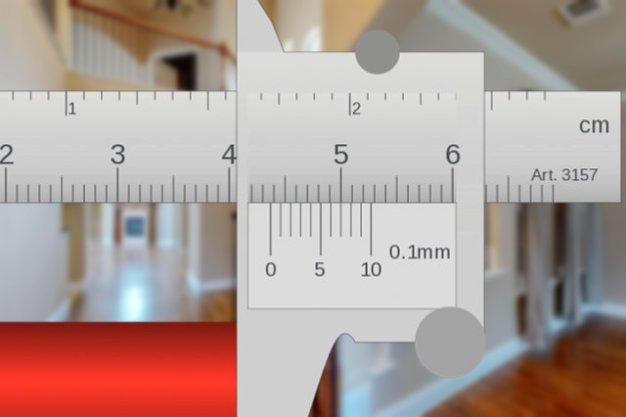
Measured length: 43.7 mm
